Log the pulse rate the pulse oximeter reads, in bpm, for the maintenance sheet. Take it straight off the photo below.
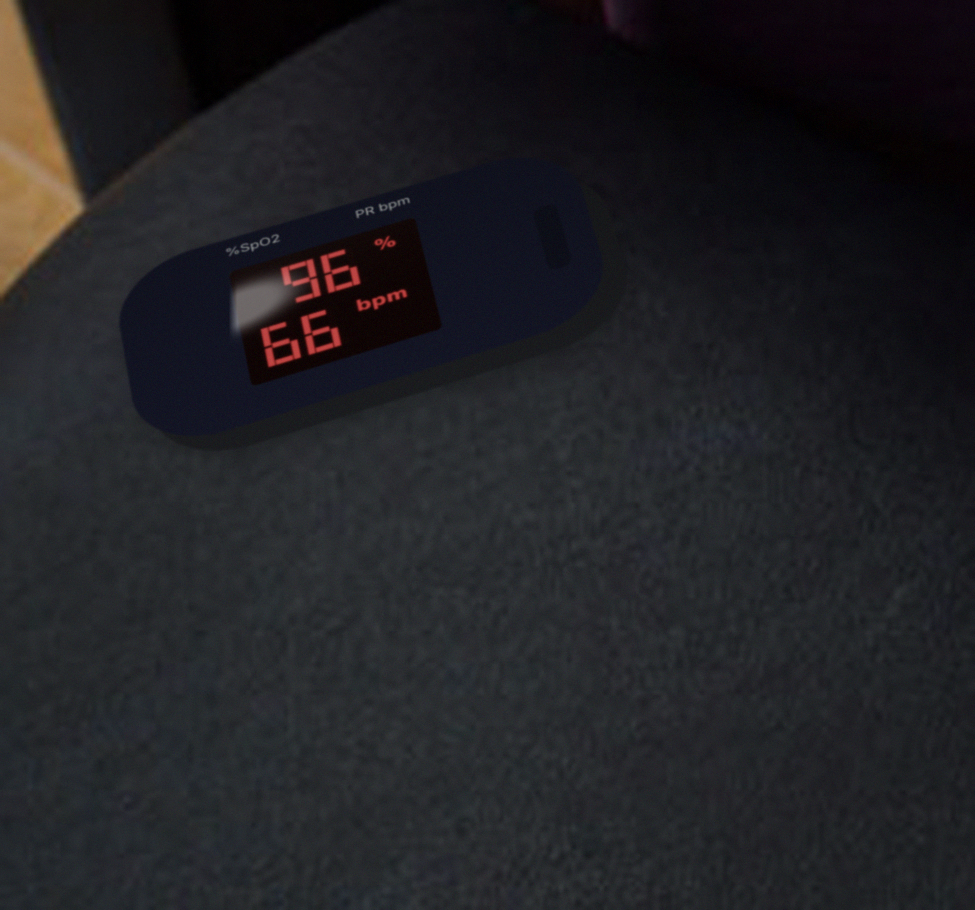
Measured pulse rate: 66 bpm
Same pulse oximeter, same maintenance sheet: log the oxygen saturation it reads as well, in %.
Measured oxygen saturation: 96 %
